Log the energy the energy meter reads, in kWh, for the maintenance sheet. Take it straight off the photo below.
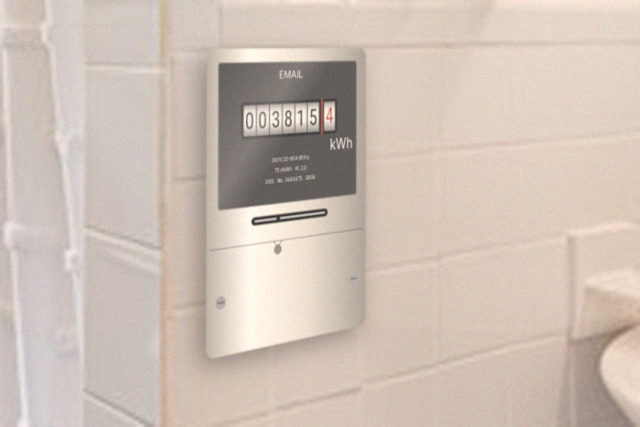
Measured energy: 3815.4 kWh
